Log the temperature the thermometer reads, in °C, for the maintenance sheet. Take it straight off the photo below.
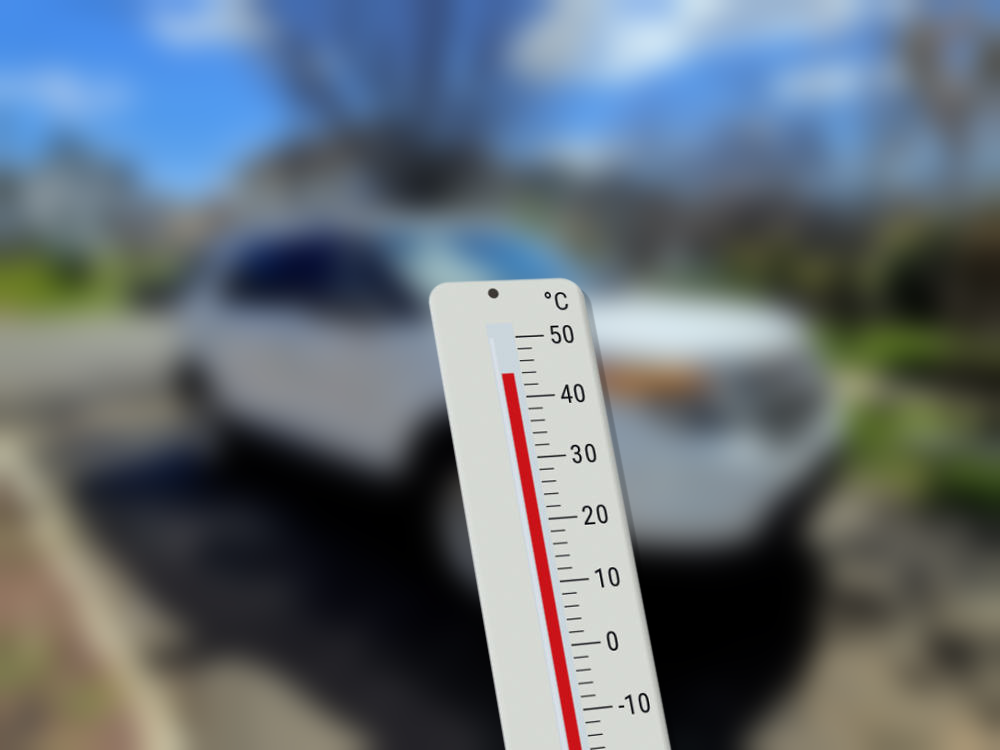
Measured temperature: 44 °C
